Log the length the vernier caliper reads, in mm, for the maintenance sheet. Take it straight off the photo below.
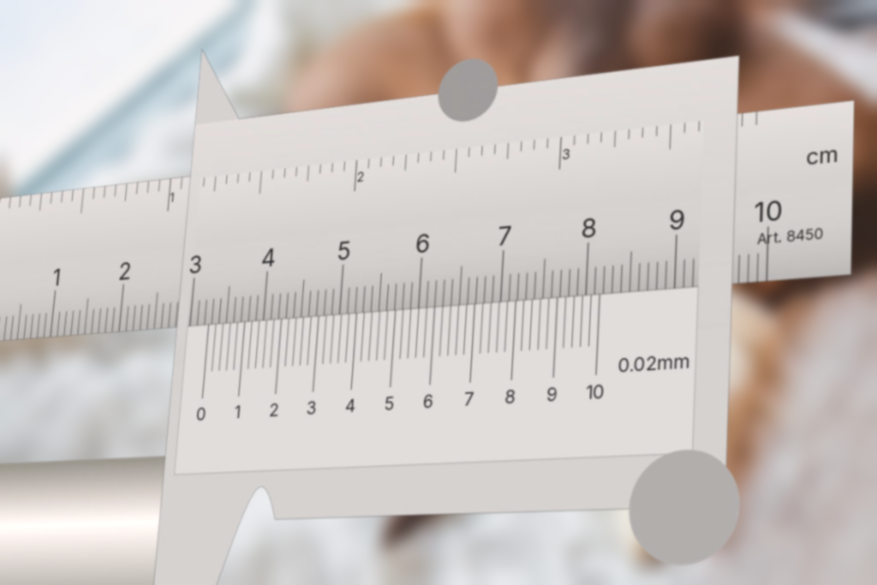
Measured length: 32.6 mm
